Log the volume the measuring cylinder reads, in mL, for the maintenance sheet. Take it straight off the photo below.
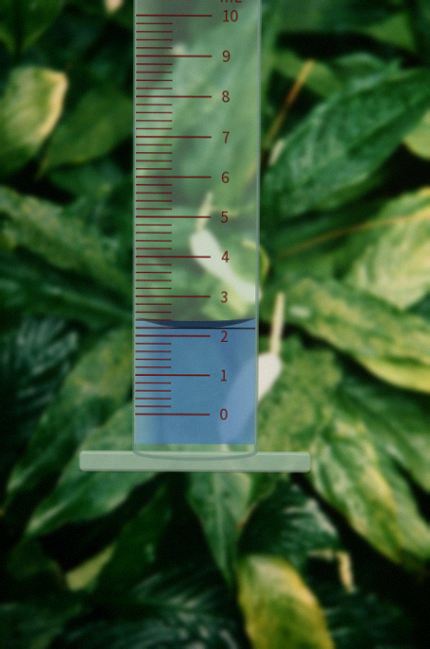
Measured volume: 2.2 mL
